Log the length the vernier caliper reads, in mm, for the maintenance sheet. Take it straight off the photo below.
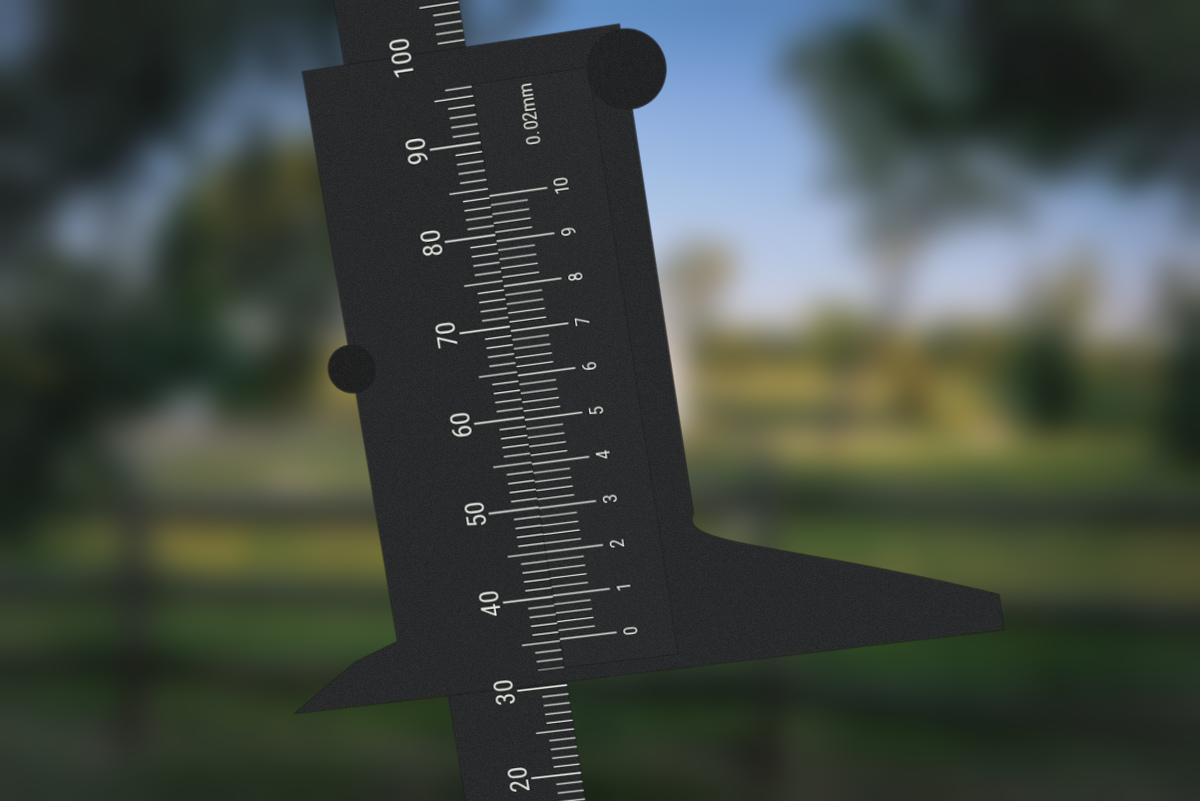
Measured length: 35.2 mm
